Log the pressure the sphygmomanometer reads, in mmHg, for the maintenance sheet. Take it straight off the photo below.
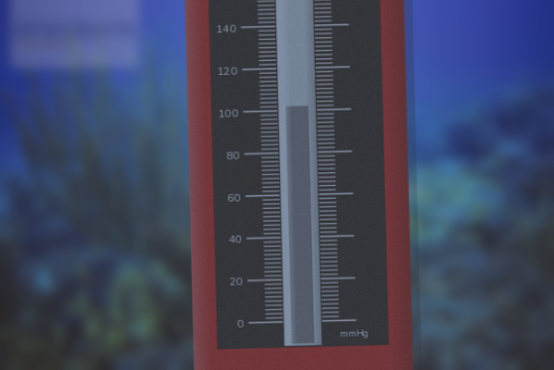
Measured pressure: 102 mmHg
